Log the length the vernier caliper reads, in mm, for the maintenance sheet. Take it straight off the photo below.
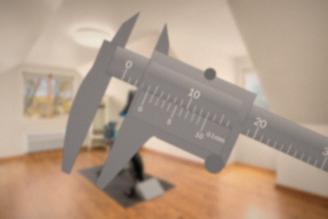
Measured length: 4.0 mm
